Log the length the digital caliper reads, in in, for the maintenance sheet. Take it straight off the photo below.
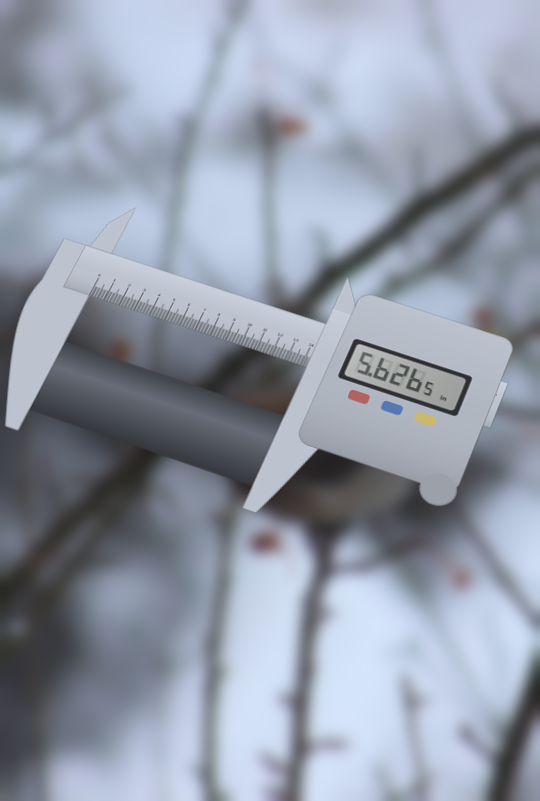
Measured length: 5.6265 in
